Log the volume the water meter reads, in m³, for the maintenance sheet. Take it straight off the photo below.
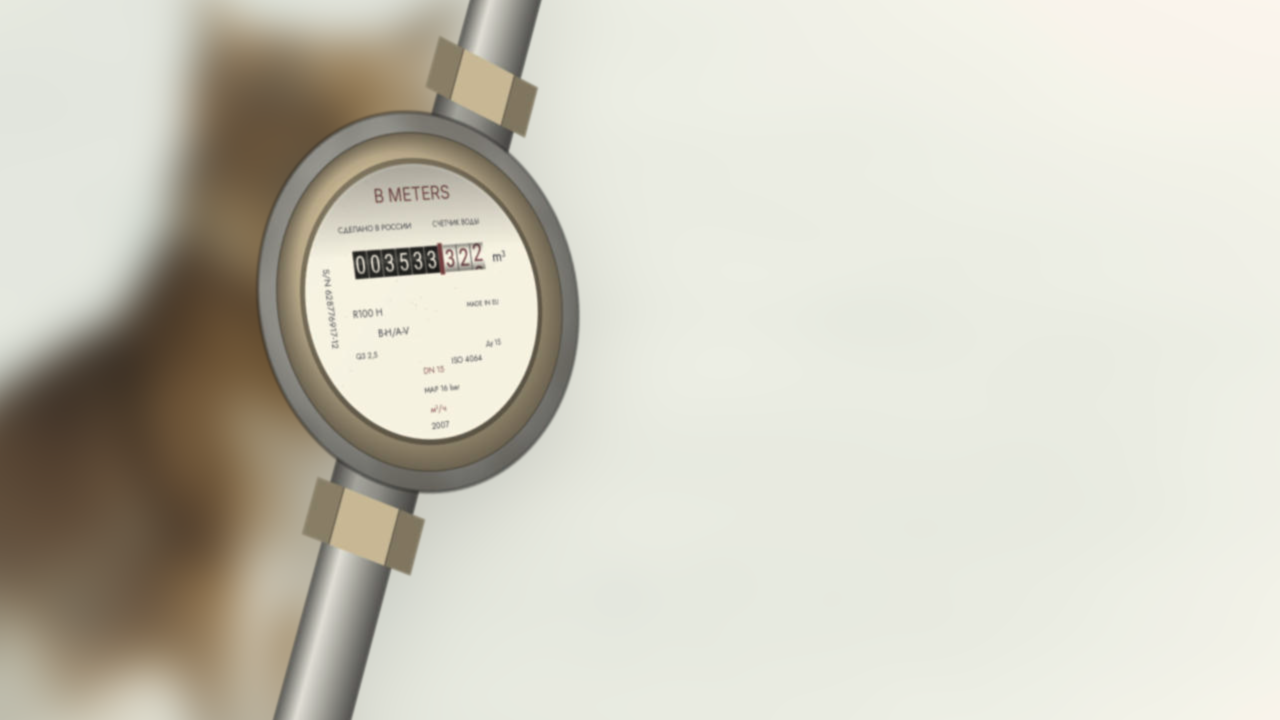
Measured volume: 3533.322 m³
